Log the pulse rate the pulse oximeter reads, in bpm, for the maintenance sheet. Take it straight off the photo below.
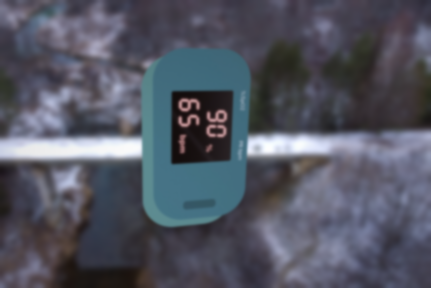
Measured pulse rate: 65 bpm
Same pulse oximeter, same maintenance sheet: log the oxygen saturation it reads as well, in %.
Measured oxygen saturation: 90 %
